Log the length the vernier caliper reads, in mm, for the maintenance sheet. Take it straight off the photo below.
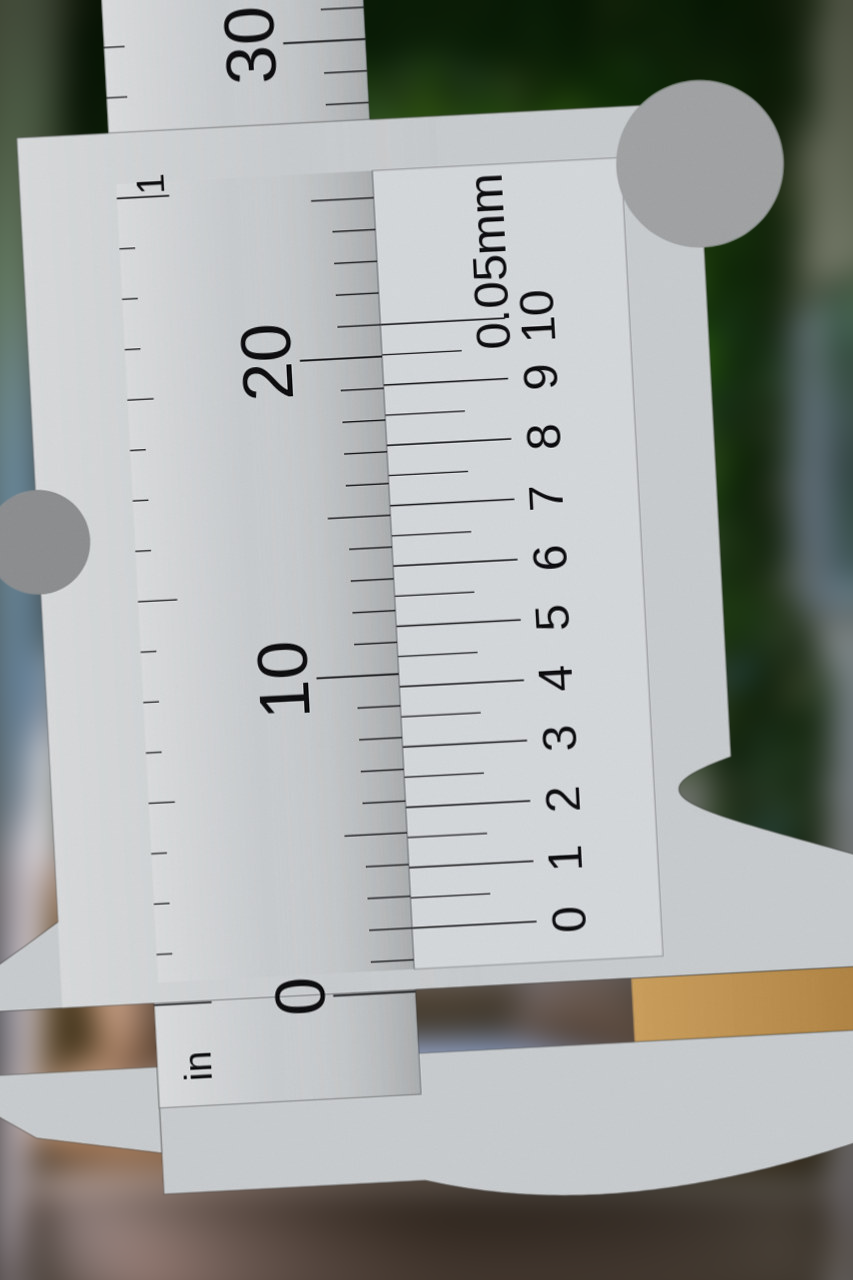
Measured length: 2.00 mm
